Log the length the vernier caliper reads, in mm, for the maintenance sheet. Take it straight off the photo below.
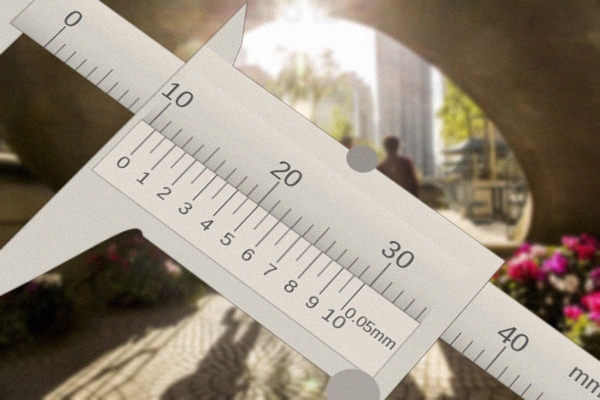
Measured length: 10.6 mm
